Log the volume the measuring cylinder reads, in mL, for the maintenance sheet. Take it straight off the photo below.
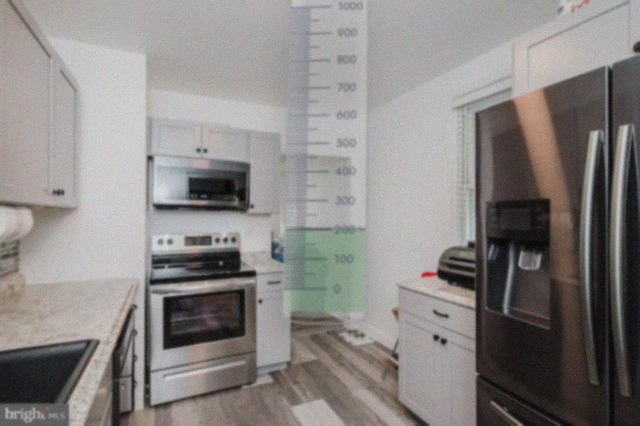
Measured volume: 200 mL
